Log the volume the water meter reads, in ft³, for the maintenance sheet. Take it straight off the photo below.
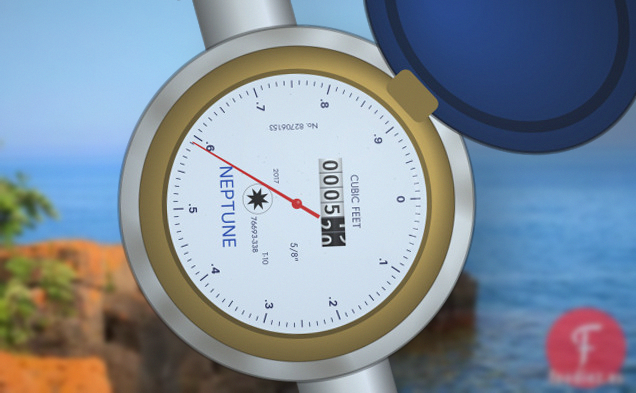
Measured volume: 519.59 ft³
